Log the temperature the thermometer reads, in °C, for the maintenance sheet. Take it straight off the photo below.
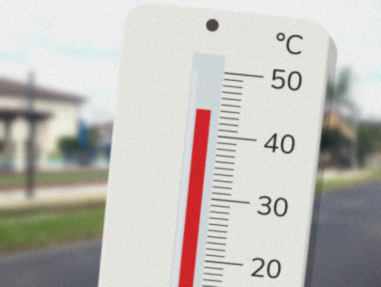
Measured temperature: 44 °C
